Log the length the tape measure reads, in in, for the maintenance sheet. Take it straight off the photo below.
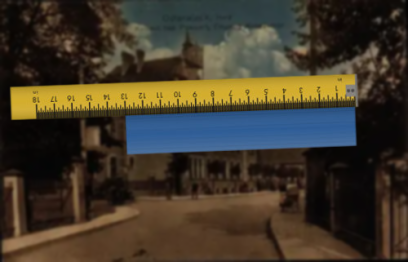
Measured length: 13 in
